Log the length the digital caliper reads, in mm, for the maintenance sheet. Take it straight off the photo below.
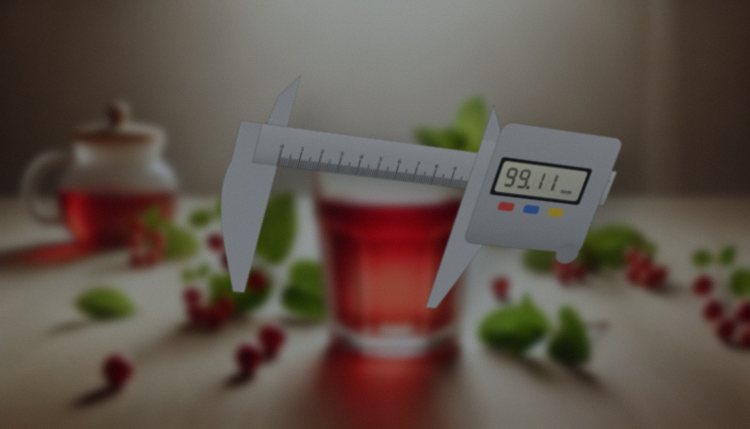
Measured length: 99.11 mm
